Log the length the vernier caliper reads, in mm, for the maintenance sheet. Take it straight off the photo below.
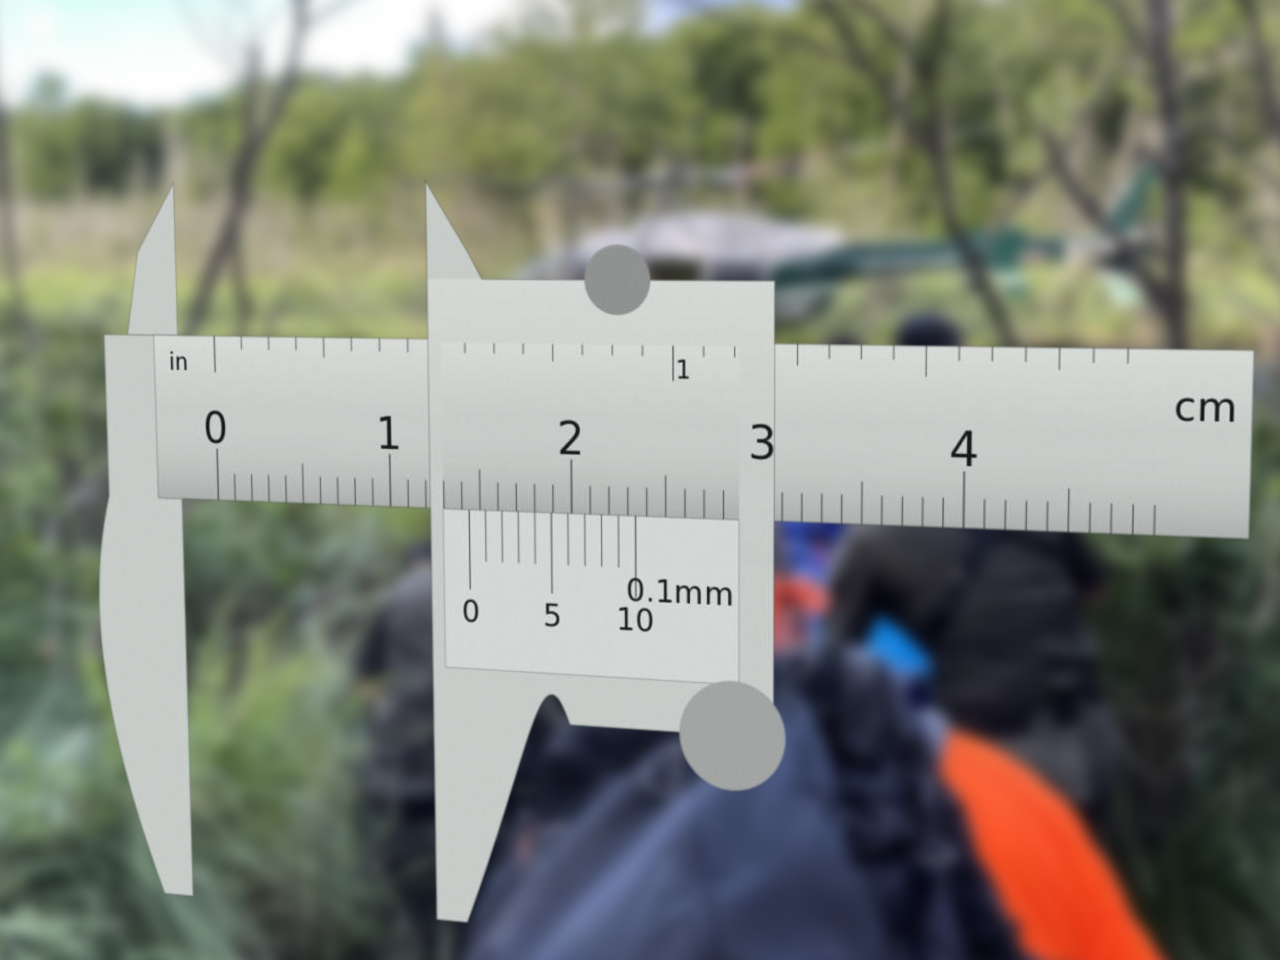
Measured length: 14.4 mm
